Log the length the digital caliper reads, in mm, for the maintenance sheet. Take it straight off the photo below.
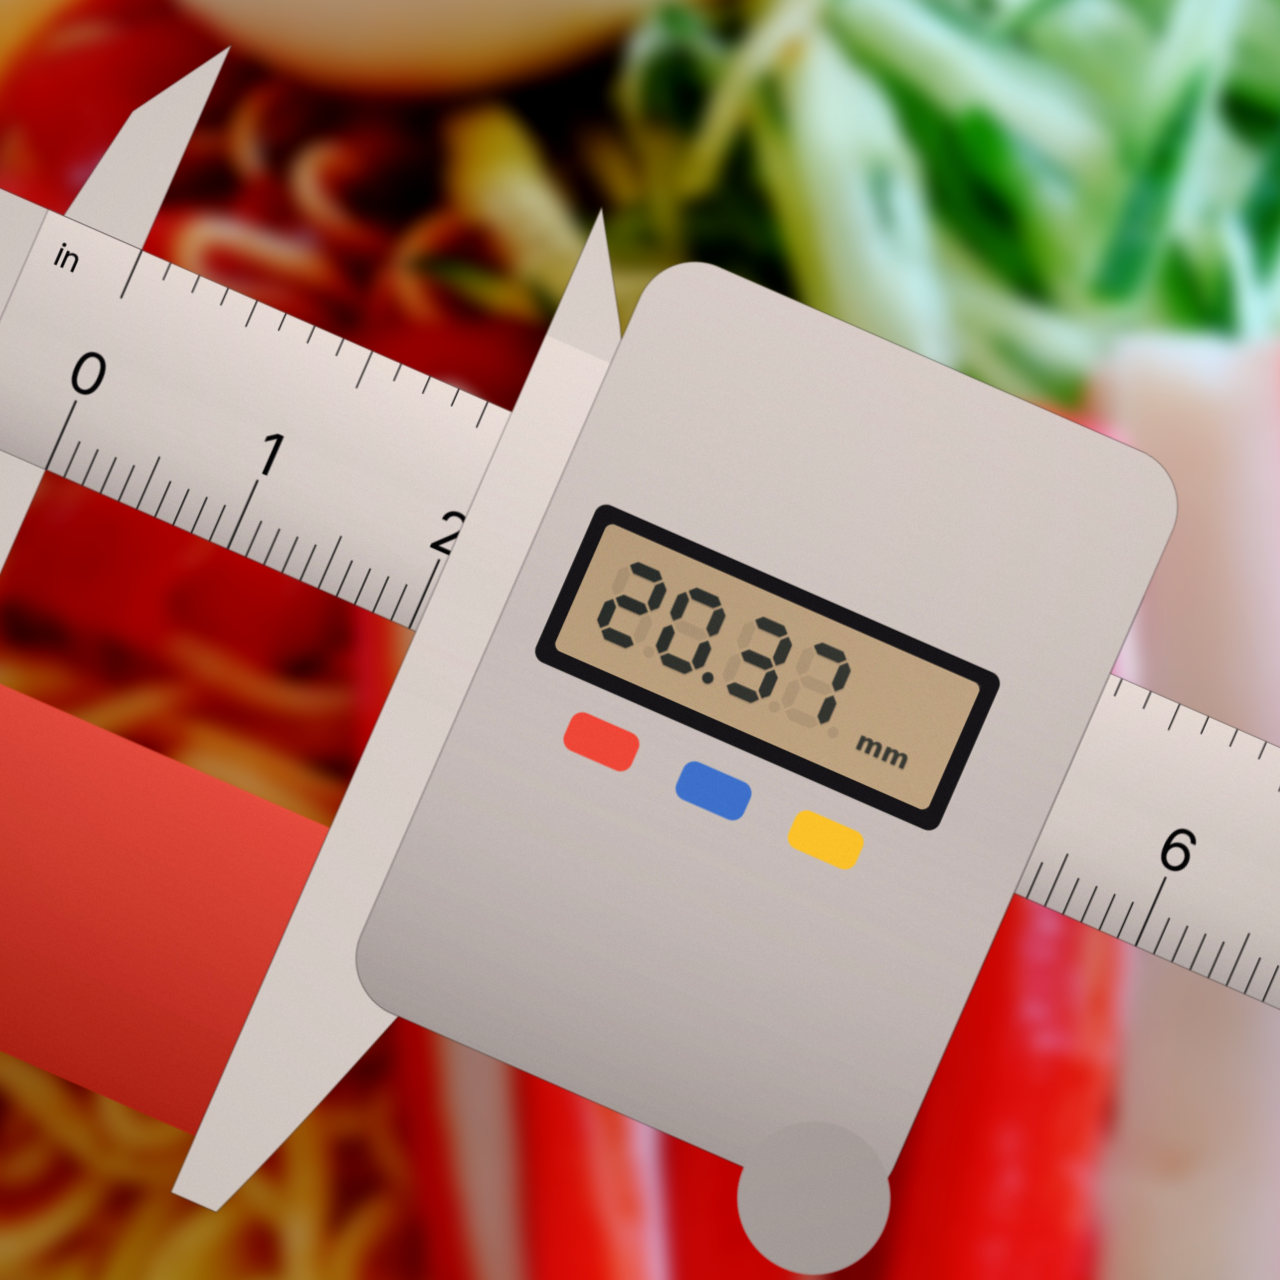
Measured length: 20.37 mm
